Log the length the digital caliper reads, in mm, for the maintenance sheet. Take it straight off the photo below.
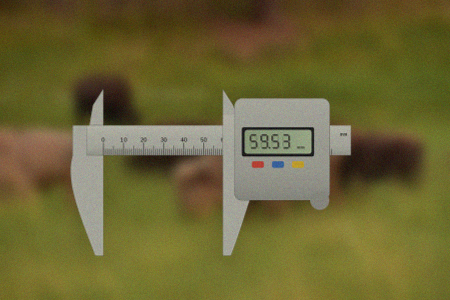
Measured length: 59.53 mm
